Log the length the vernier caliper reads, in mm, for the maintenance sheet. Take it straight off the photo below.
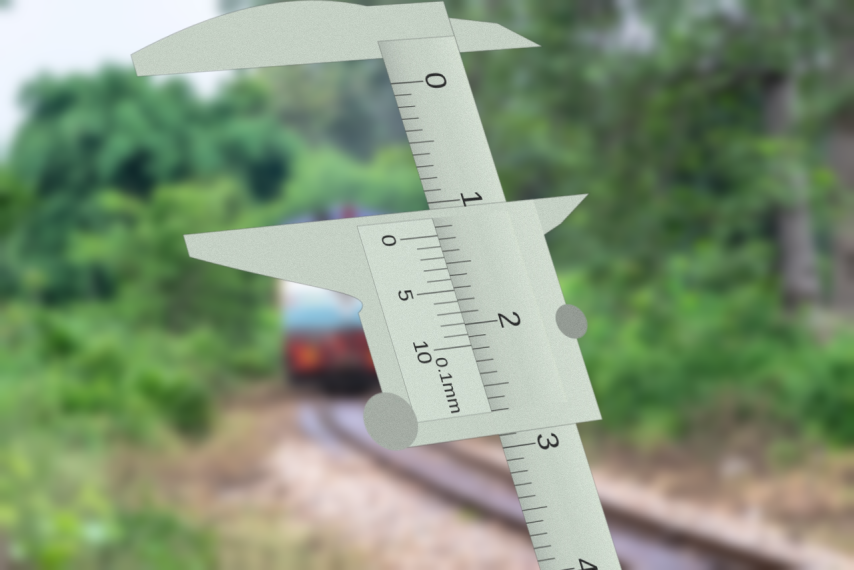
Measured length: 12.7 mm
